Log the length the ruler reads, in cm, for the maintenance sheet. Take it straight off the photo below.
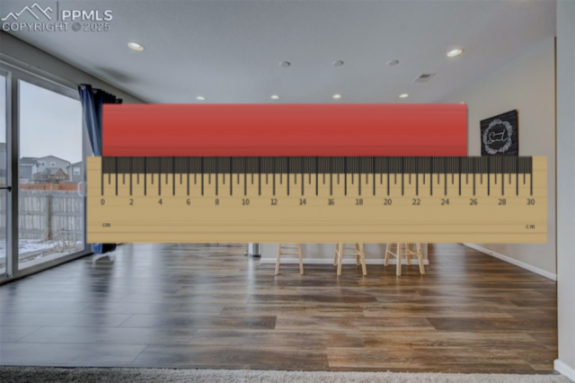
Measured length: 25.5 cm
